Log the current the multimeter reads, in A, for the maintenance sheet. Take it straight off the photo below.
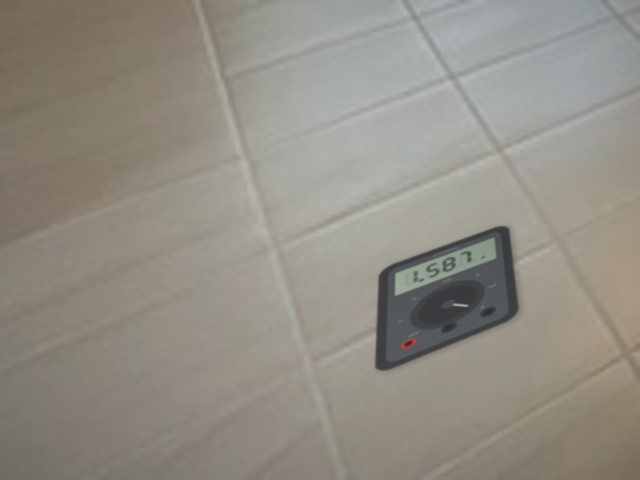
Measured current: 1.587 A
